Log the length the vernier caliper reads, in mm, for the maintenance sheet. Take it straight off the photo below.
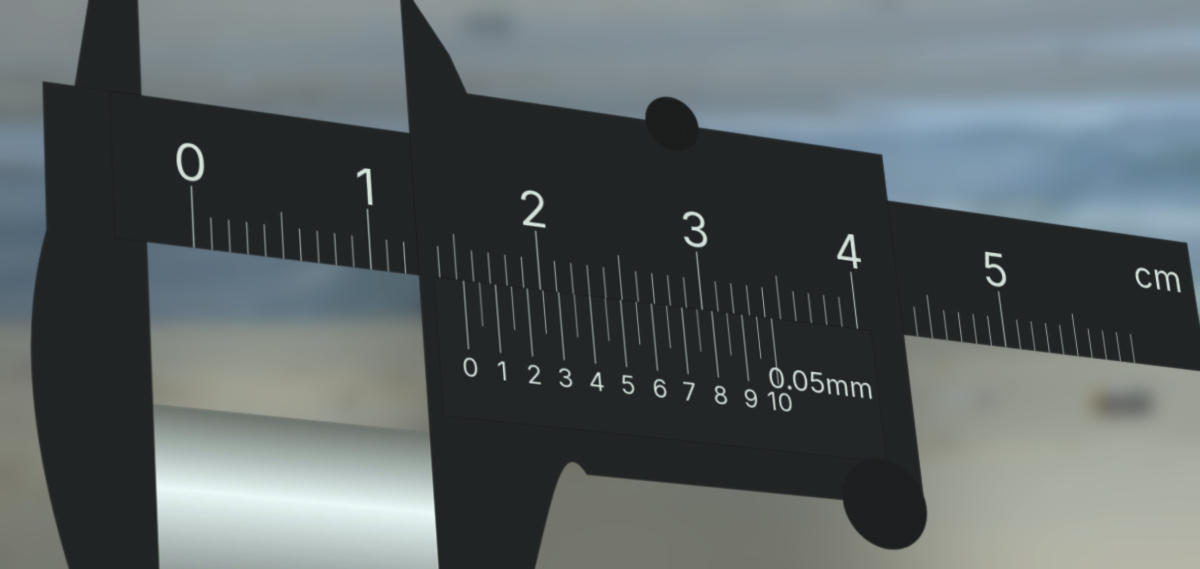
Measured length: 15.4 mm
